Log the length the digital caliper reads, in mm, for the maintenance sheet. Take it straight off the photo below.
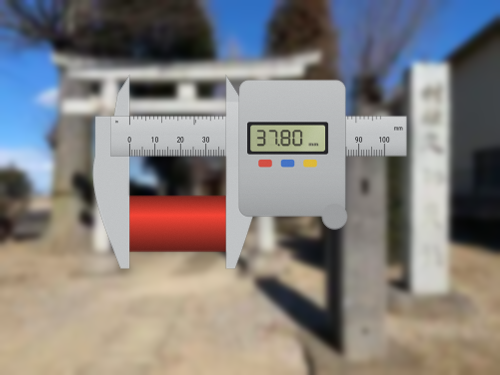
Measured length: 37.80 mm
